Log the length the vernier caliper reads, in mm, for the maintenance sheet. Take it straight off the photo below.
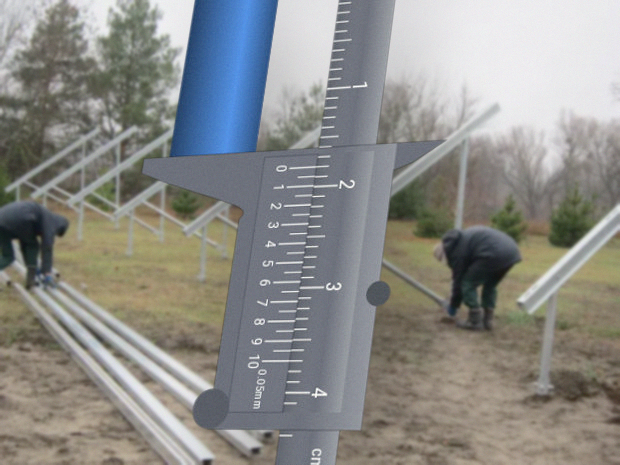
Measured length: 18.0 mm
